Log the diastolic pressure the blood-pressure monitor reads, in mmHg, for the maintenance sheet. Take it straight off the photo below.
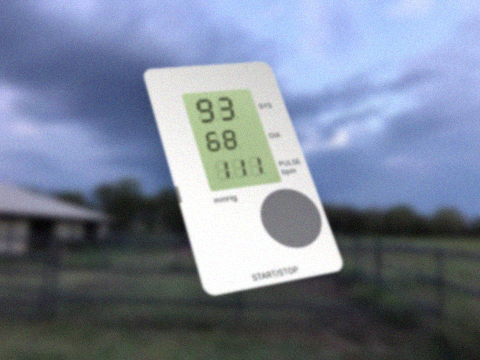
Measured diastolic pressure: 68 mmHg
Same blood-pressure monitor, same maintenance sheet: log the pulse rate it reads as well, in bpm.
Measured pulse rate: 111 bpm
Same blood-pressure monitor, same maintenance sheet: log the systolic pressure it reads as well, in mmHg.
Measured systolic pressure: 93 mmHg
